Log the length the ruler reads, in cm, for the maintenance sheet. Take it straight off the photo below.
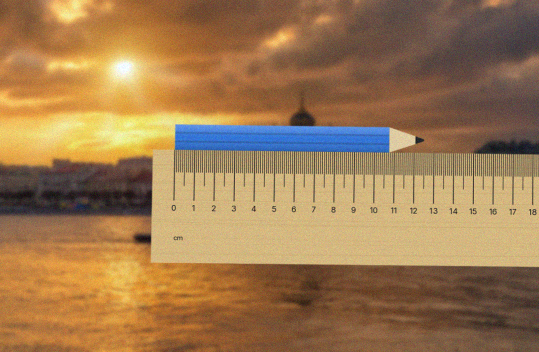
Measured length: 12.5 cm
